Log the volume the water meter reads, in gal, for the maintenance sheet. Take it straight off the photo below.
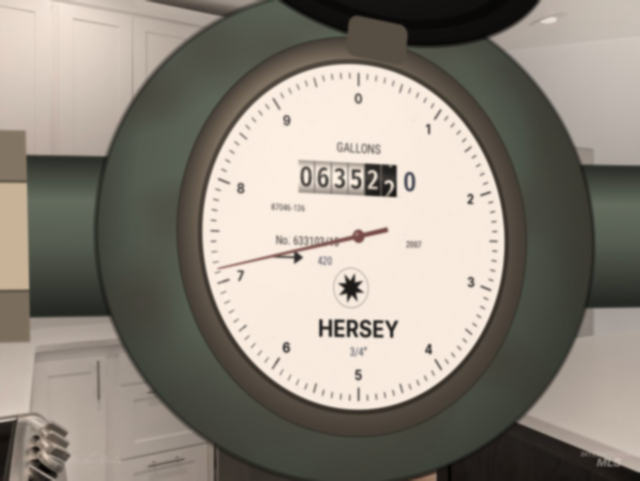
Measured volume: 635217.1 gal
